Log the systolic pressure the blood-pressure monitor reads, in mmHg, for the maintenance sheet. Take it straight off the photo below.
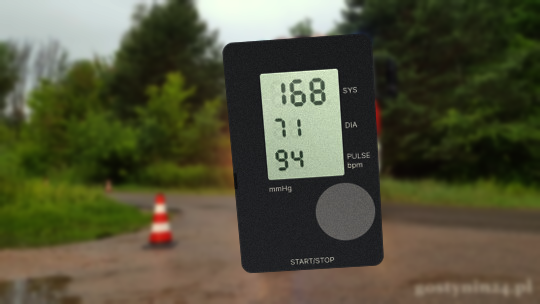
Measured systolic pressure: 168 mmHg
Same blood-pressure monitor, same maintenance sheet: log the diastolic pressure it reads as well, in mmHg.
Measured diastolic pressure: 71 mmHg
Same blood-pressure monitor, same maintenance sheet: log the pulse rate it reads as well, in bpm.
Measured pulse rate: 94 bpm
